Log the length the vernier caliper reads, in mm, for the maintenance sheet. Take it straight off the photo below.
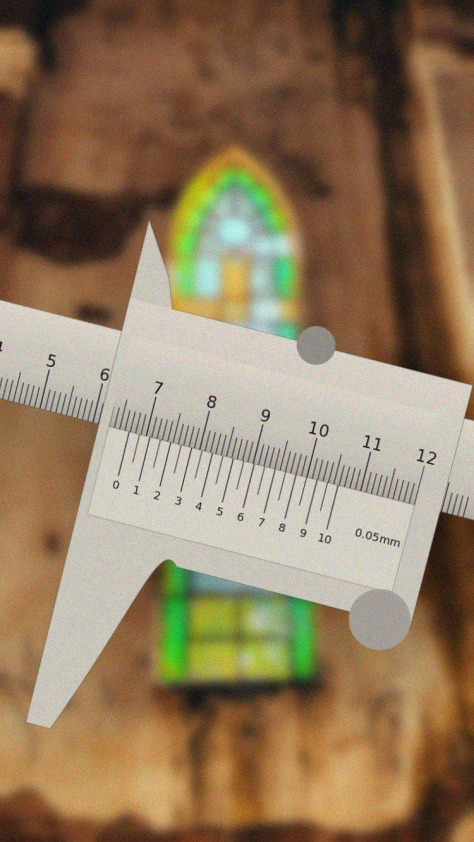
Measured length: 66.8 mm
